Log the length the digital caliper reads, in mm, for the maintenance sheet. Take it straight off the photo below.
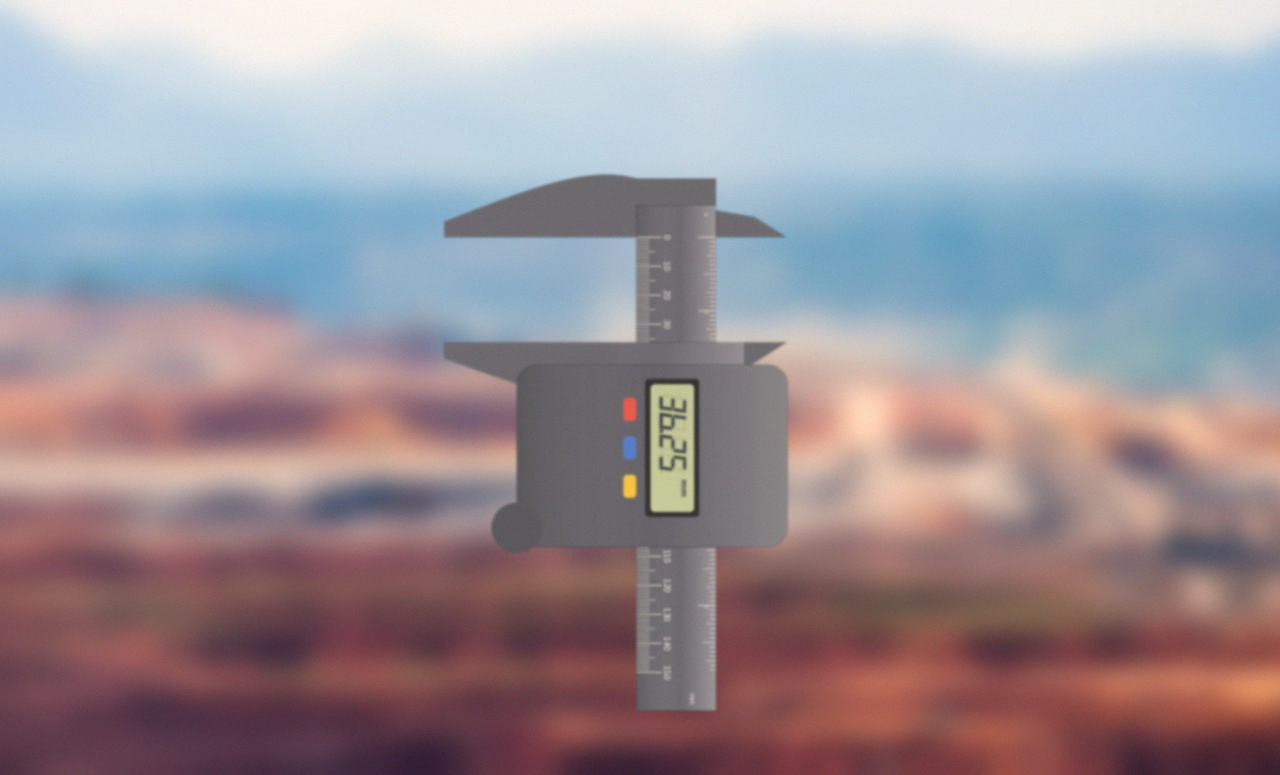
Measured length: 36.25 mm
